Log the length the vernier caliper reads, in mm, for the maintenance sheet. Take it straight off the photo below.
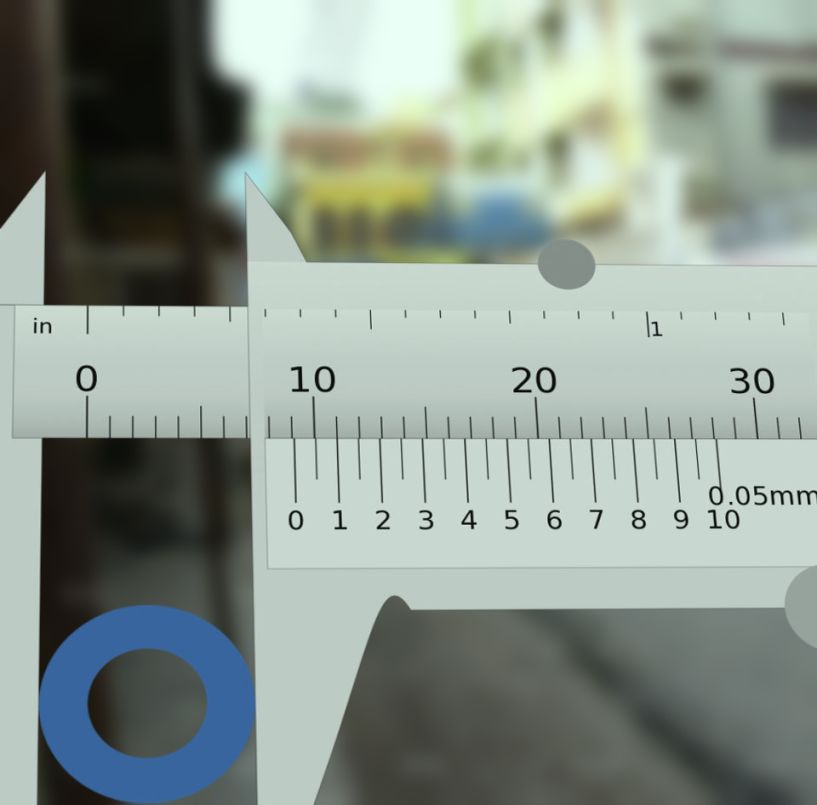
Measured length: 9.10 mm
